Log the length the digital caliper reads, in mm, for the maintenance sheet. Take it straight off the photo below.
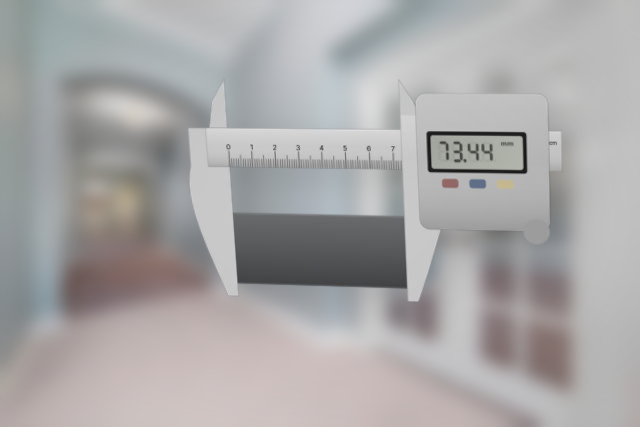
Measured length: 73.44 mm
